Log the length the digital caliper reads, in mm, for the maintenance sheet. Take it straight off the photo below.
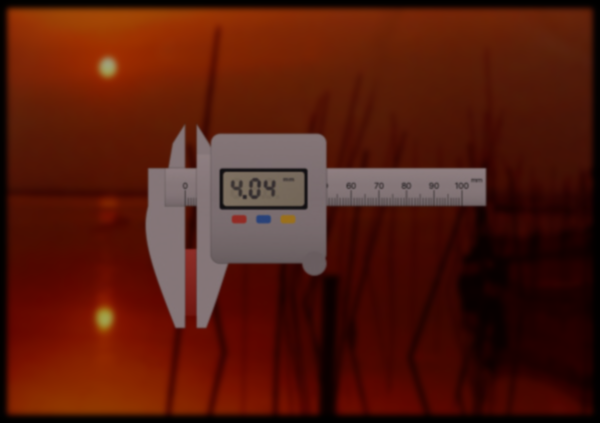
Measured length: 4.04 mm
